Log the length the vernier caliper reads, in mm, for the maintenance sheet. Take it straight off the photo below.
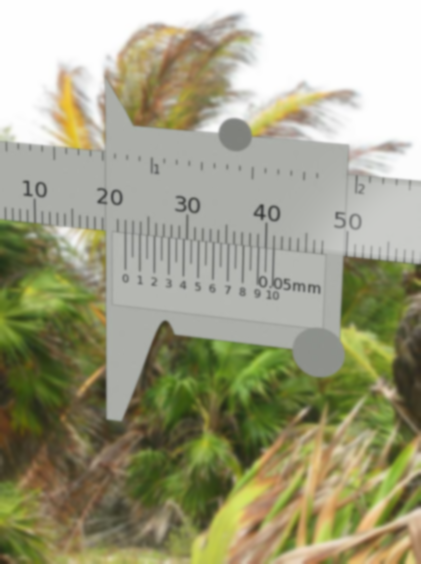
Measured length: 22.0 mm
